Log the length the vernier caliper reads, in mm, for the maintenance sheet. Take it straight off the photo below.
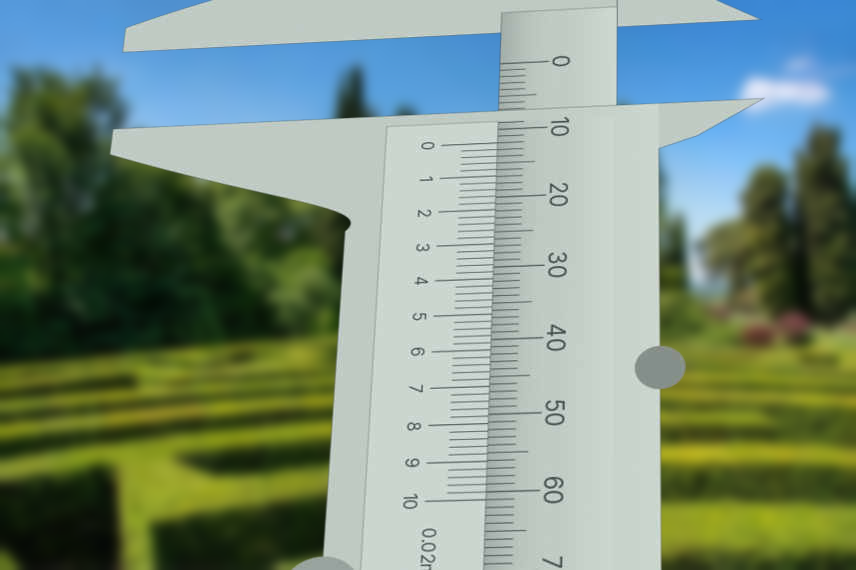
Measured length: 12.0 mm
